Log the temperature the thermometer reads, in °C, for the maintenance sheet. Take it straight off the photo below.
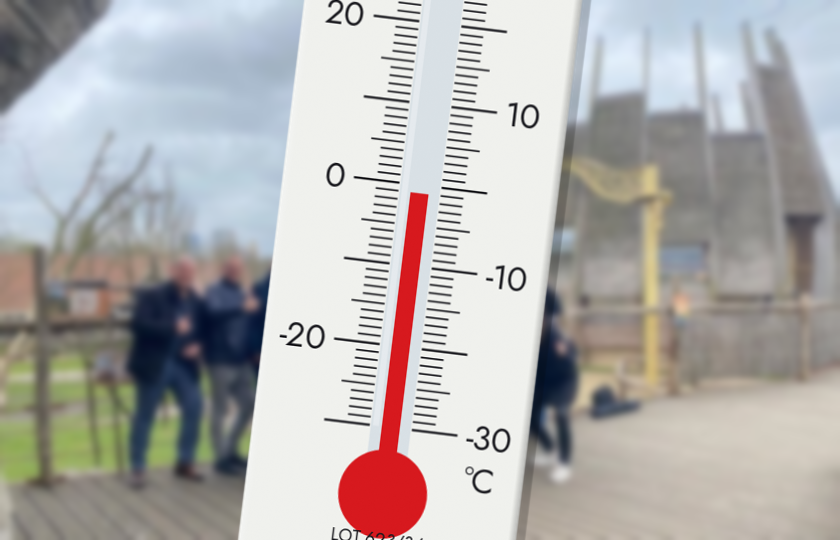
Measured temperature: -1 °C
